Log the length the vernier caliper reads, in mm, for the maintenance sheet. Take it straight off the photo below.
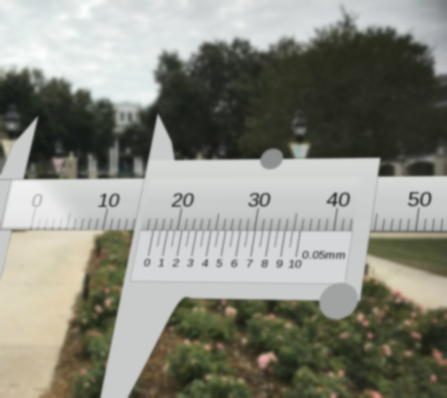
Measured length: 16.8 mm
